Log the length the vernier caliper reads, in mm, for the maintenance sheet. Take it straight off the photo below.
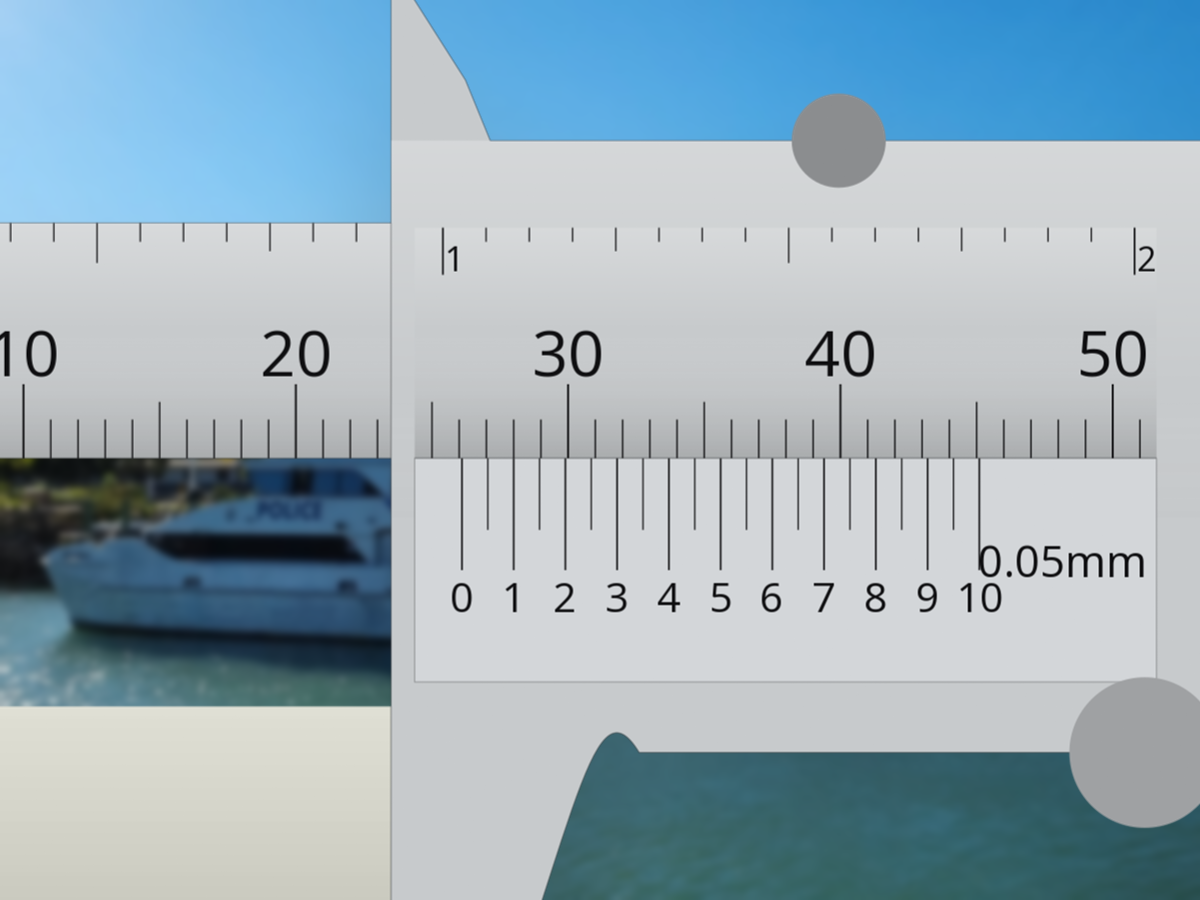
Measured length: 26.10 mm
